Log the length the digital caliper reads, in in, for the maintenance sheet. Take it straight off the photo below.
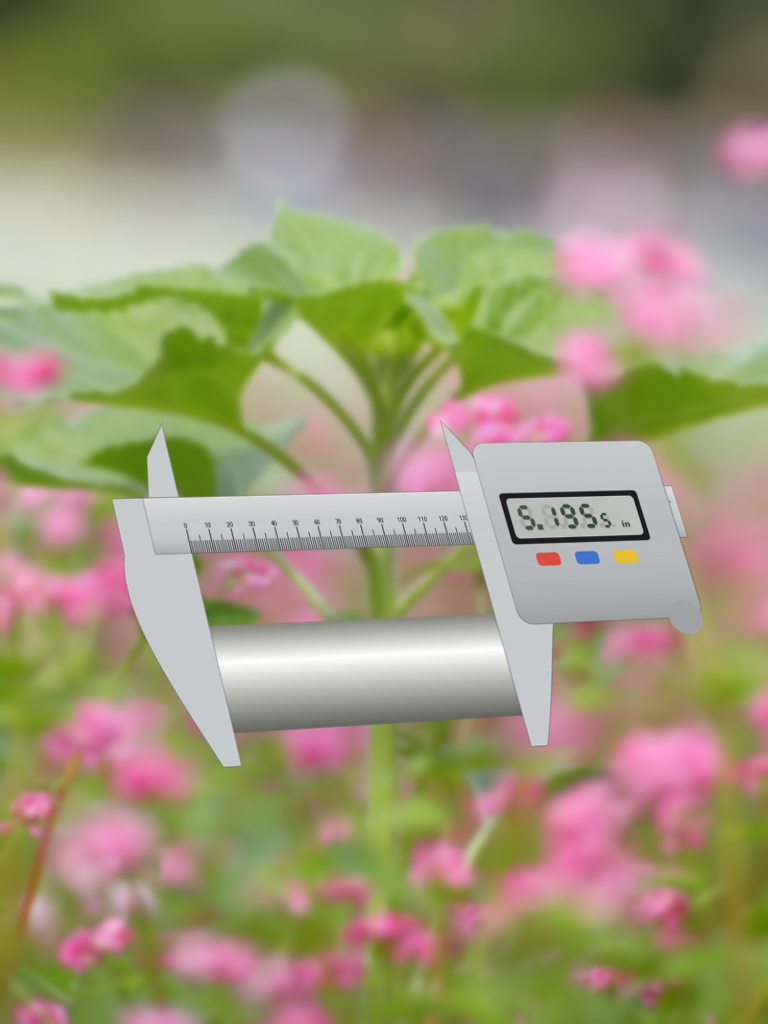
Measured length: 5.1955 in
